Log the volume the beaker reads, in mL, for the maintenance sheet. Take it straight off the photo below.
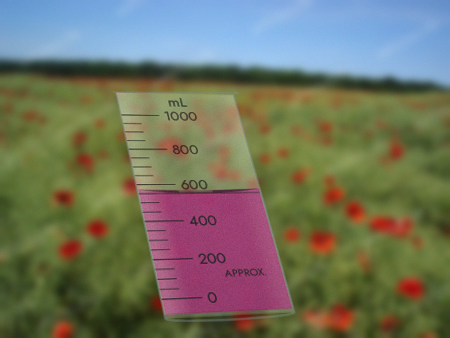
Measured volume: 550 mL
